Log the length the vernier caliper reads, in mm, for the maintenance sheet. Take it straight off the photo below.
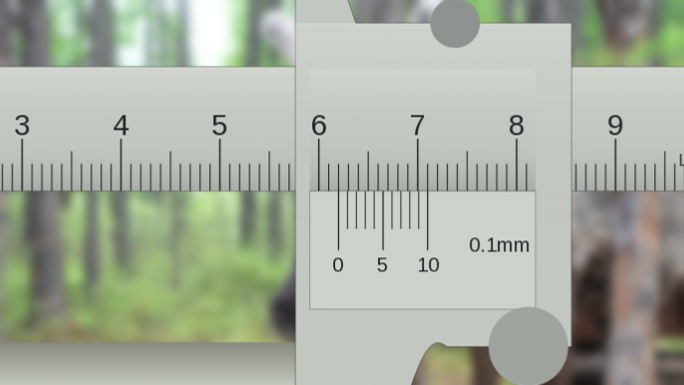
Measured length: 62.0 mm
